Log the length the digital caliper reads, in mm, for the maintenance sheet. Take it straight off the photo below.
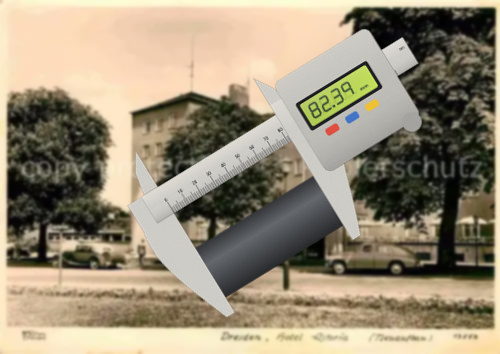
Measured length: 82.39 mm
